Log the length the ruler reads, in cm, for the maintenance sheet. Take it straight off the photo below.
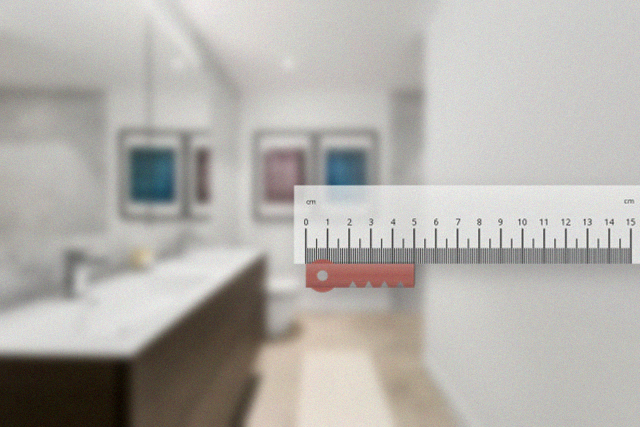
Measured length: 5 cm
